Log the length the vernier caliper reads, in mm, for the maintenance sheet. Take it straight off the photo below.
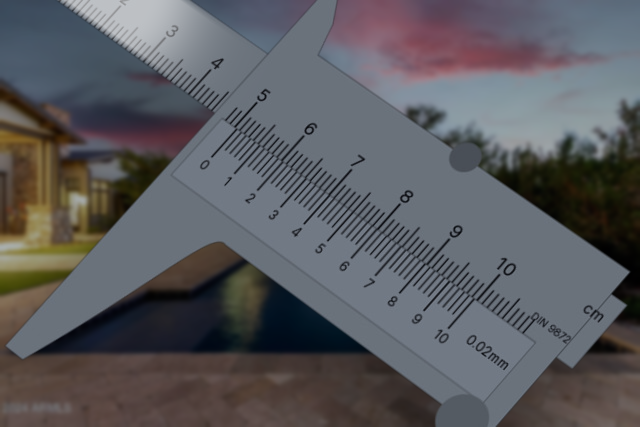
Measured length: 50.5 mm
